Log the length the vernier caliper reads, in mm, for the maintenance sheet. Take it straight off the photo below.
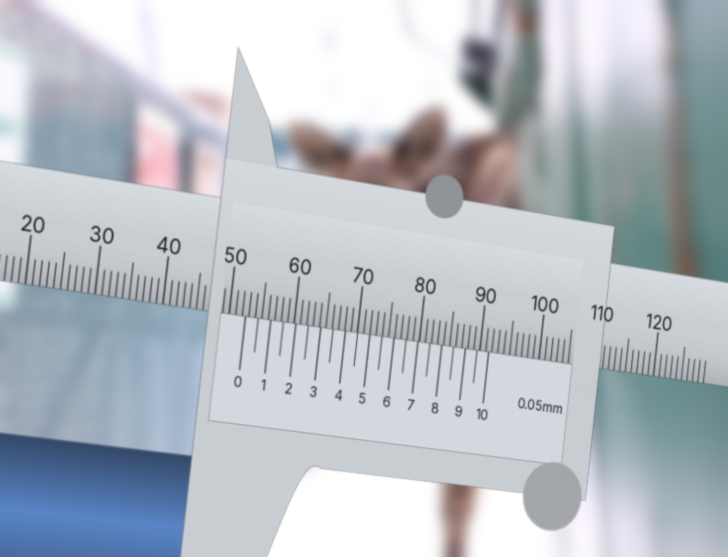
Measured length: 52.5 mm
